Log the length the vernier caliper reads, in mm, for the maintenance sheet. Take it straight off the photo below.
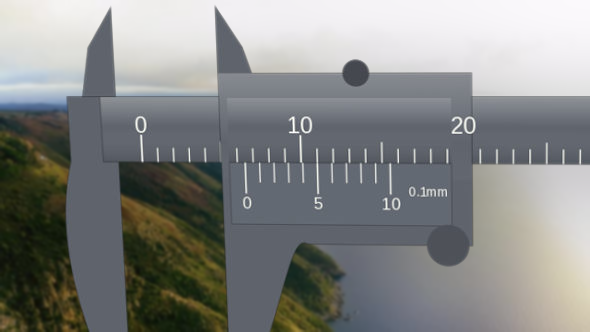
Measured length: 6.5 mm
